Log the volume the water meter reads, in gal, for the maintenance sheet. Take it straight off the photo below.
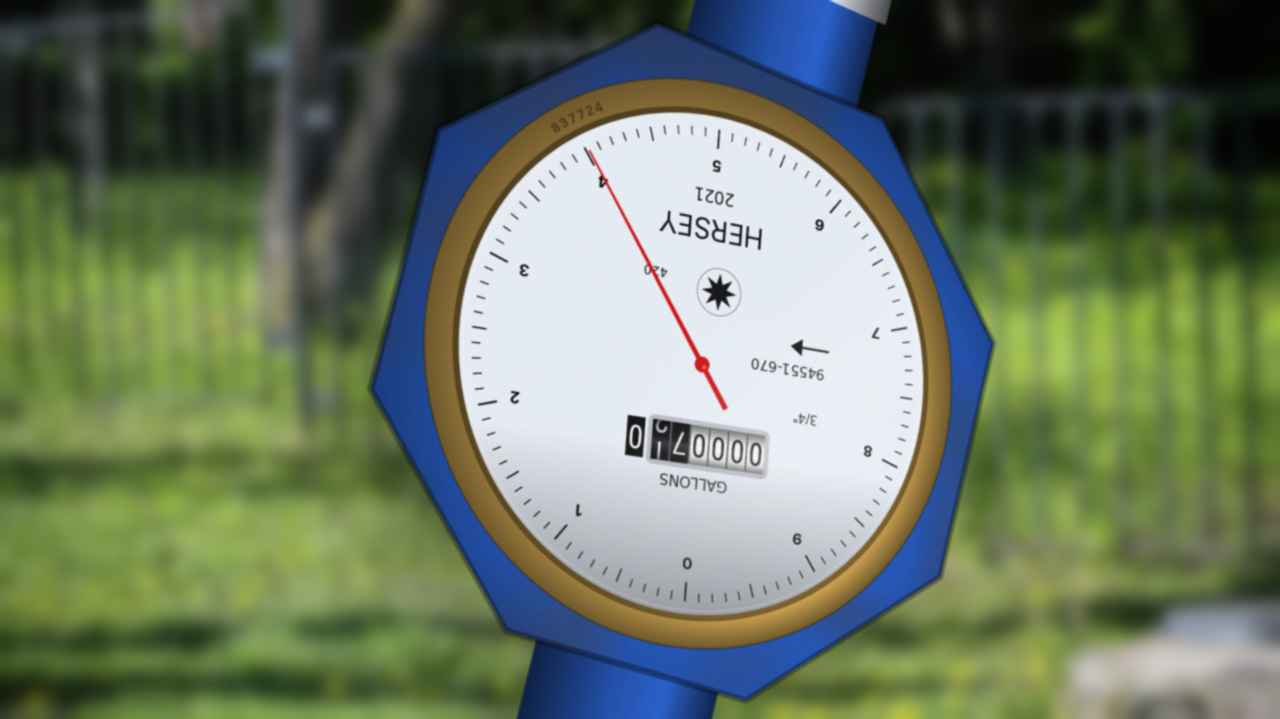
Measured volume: 714.0 gal
